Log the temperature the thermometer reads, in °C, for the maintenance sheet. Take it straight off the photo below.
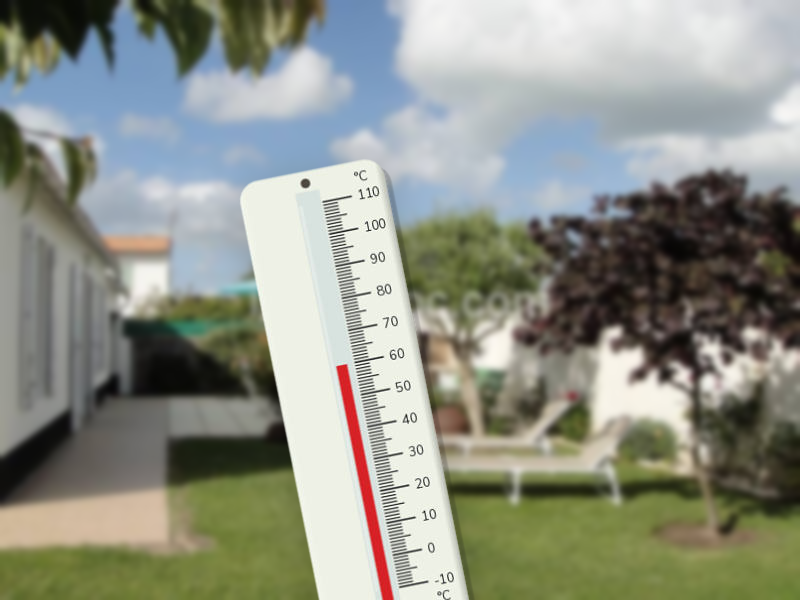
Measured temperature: 60 °C
